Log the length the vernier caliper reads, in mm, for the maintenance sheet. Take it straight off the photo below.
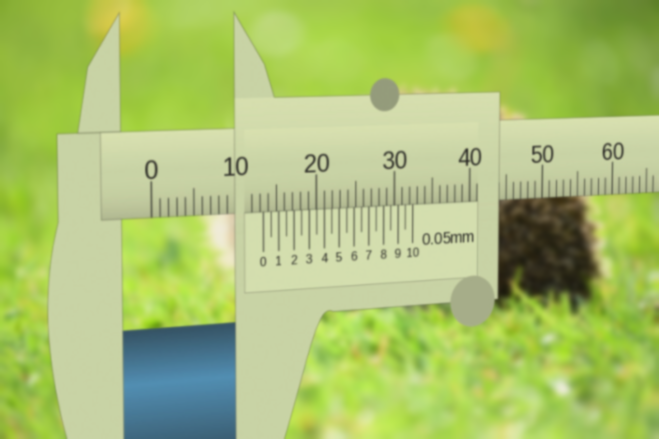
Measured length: 13.4 mm
